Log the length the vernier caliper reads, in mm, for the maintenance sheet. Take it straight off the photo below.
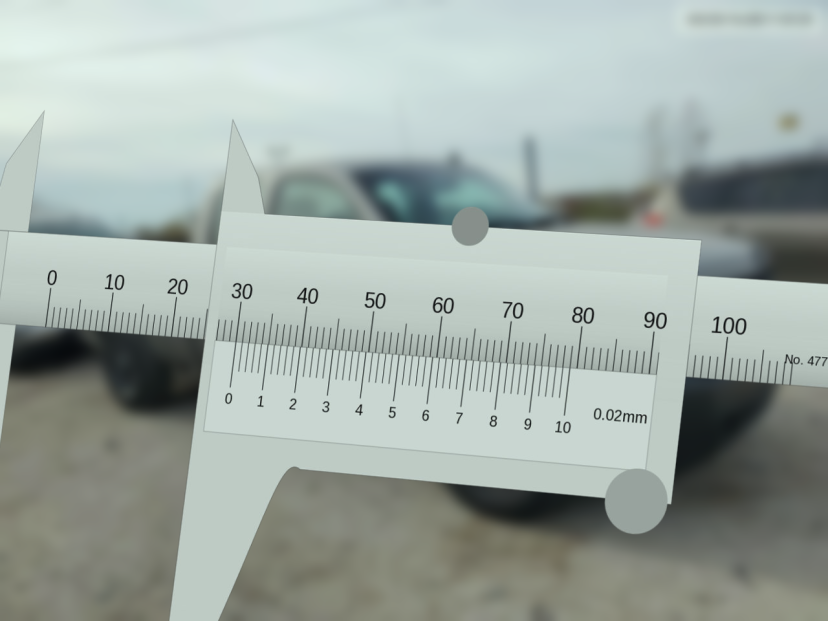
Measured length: 30.0 mm
